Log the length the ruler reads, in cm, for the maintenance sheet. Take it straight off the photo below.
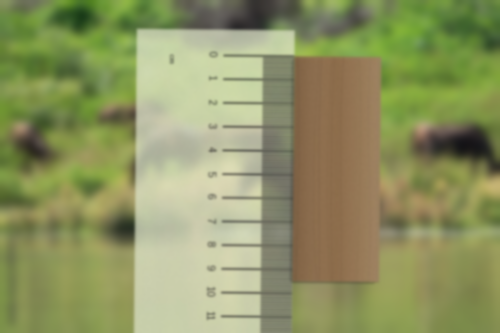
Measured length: 9.5 cm
